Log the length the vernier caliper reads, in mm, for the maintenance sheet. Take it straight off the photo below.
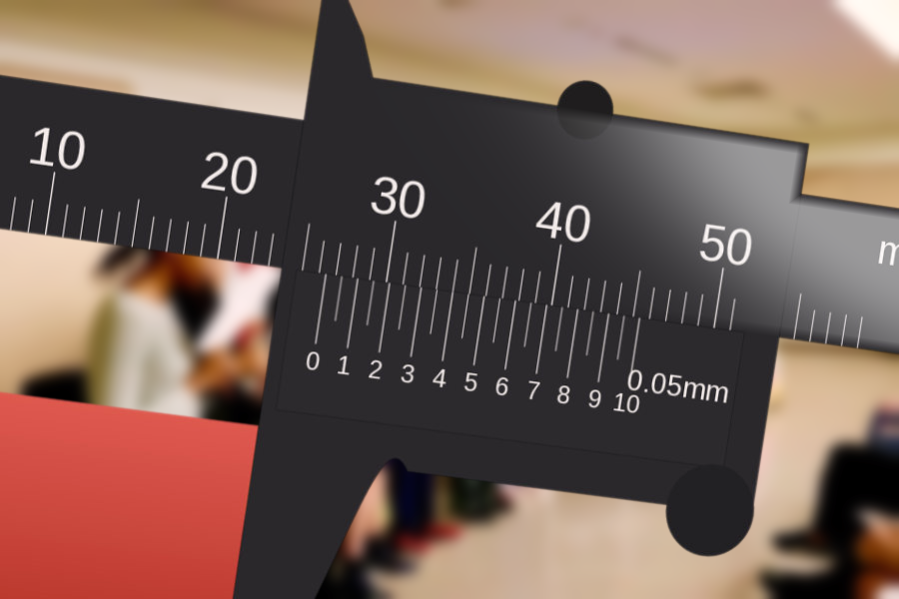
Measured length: 26.4 mm
